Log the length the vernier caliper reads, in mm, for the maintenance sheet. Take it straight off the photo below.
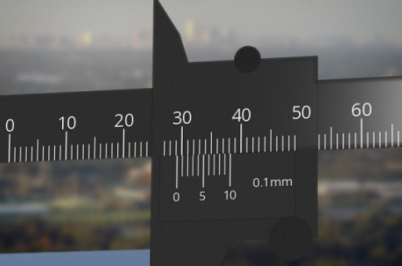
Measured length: 29.2 mm
